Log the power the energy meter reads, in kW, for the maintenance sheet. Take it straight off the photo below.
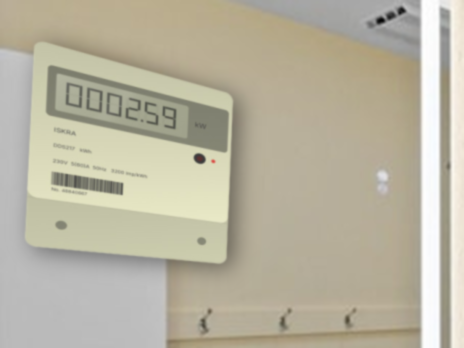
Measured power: 2.59 kW
